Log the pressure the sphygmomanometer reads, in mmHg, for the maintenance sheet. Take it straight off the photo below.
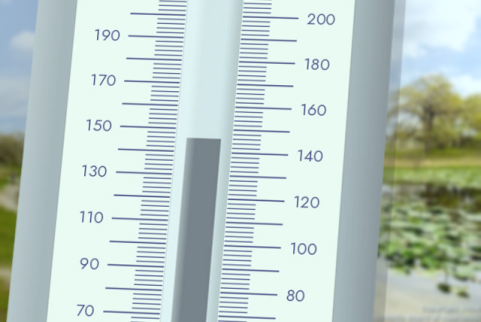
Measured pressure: 146 mmHg
